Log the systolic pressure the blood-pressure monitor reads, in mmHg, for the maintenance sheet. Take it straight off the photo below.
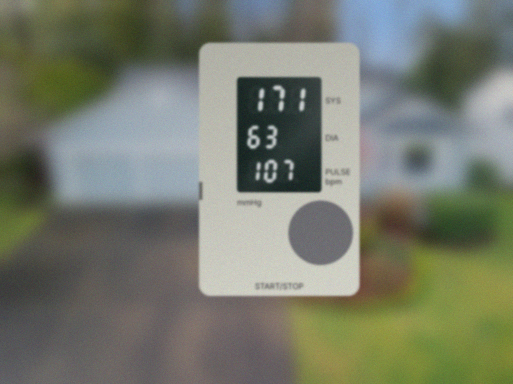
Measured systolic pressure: 171 mmHg
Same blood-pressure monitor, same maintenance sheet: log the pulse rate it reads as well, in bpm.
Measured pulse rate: 107 bpm
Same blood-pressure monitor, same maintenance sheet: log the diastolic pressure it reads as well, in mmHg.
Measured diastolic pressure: 63 mmHg
